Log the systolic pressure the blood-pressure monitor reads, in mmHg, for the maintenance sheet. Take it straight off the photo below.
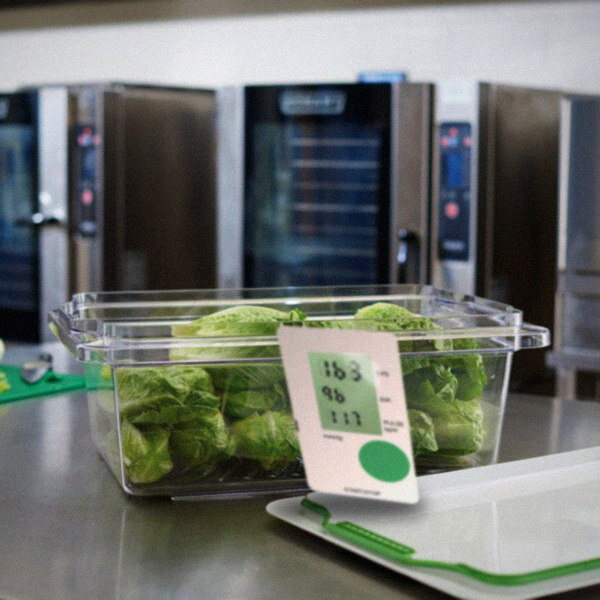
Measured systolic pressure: 163 mmHg
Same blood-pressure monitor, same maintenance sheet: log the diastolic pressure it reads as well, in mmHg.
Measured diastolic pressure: 96 mmHg
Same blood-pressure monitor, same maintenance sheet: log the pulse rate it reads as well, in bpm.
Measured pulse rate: 117 bpm
